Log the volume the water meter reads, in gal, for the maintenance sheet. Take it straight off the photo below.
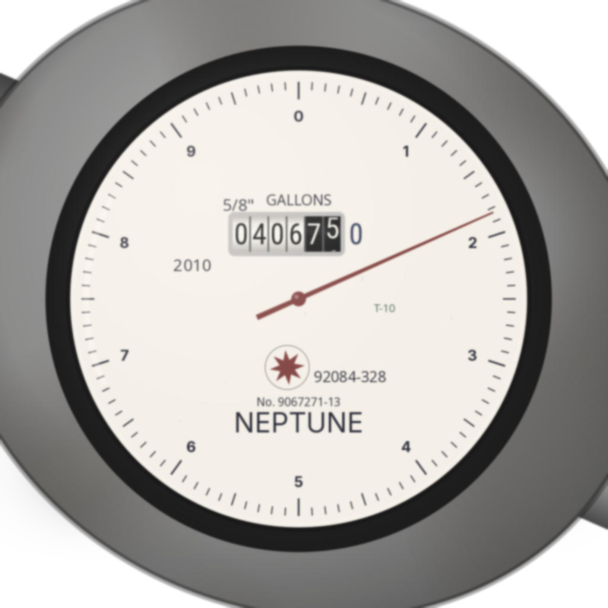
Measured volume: 406751.8 gal
